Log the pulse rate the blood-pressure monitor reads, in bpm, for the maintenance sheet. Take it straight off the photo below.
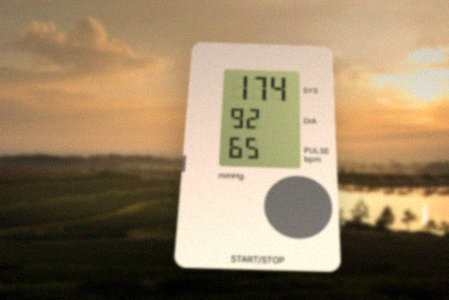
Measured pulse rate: 65 bpm
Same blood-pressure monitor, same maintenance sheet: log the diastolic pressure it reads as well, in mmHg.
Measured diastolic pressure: 92 mmHg
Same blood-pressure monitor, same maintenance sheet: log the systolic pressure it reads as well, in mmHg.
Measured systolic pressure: 174 mmHg
